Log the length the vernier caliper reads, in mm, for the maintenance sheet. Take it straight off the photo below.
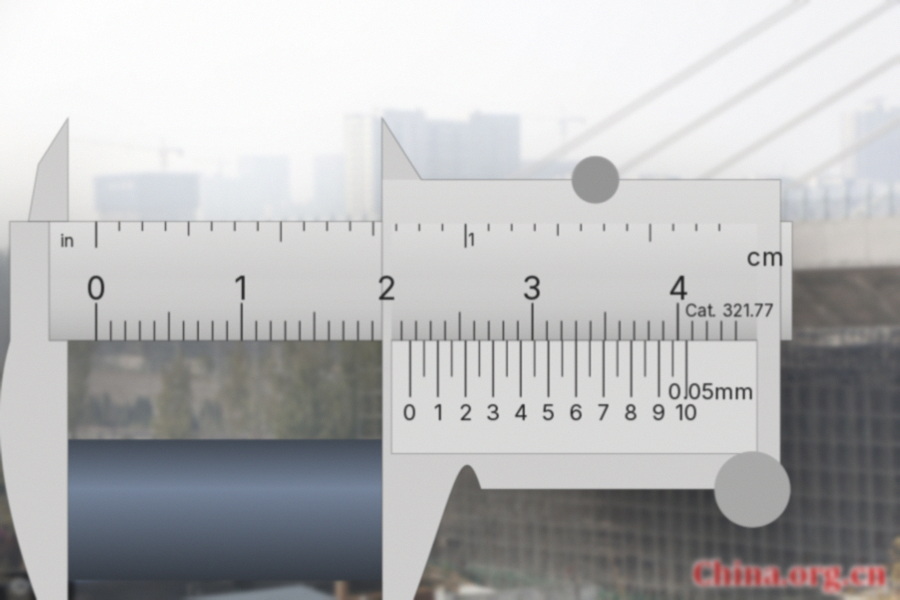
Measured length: 21.6 mm
